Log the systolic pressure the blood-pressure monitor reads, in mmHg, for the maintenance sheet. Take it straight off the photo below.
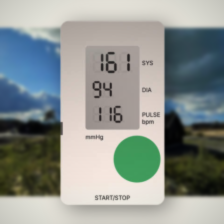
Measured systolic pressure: 161 mmHg
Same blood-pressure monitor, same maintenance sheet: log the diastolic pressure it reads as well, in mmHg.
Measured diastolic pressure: 94 mmHg
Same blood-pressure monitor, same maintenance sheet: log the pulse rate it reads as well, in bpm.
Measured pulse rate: 116 bpm
